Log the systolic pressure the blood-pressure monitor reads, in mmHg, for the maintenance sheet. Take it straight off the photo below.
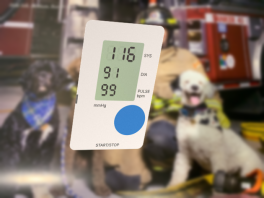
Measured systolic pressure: 116 mmHg
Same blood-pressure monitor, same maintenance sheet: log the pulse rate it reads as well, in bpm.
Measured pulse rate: 99 bpm
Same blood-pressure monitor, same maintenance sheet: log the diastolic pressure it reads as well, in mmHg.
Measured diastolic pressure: 91 mmHg
